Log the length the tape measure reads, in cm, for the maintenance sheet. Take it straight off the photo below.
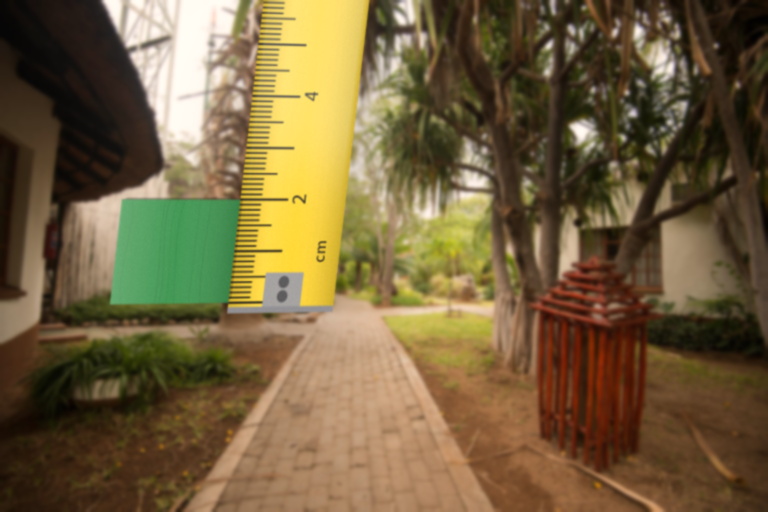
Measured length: 2 cm
